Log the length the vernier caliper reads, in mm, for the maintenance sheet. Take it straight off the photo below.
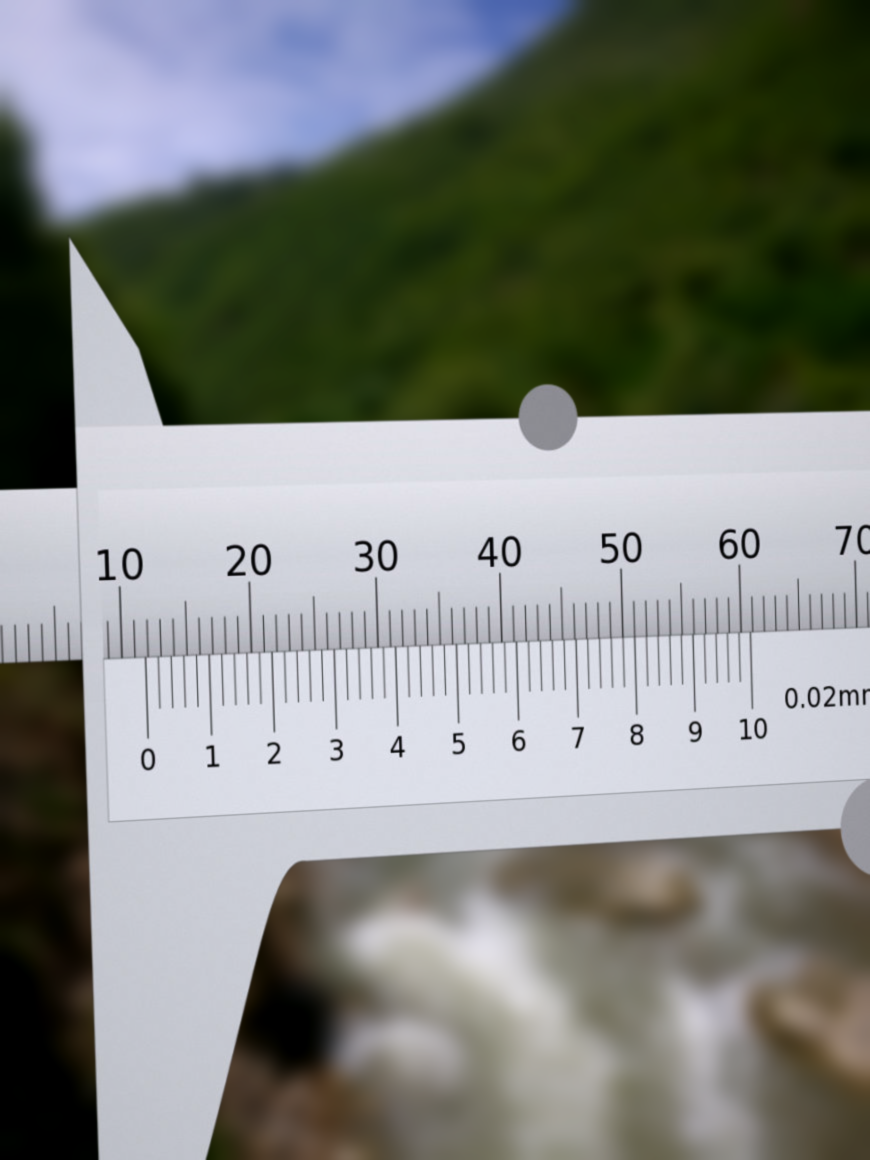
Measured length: 11.8 mm
